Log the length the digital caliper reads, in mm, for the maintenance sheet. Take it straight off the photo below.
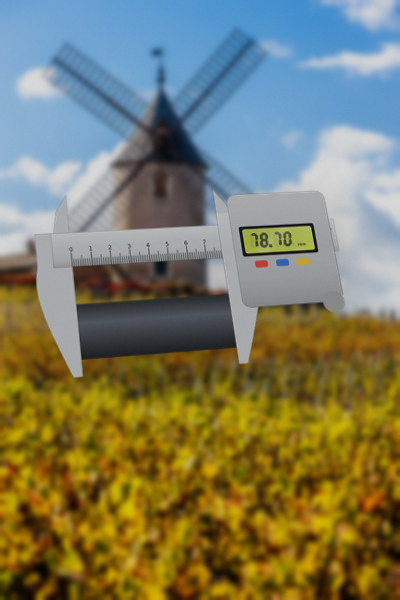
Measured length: 78.70 mm
